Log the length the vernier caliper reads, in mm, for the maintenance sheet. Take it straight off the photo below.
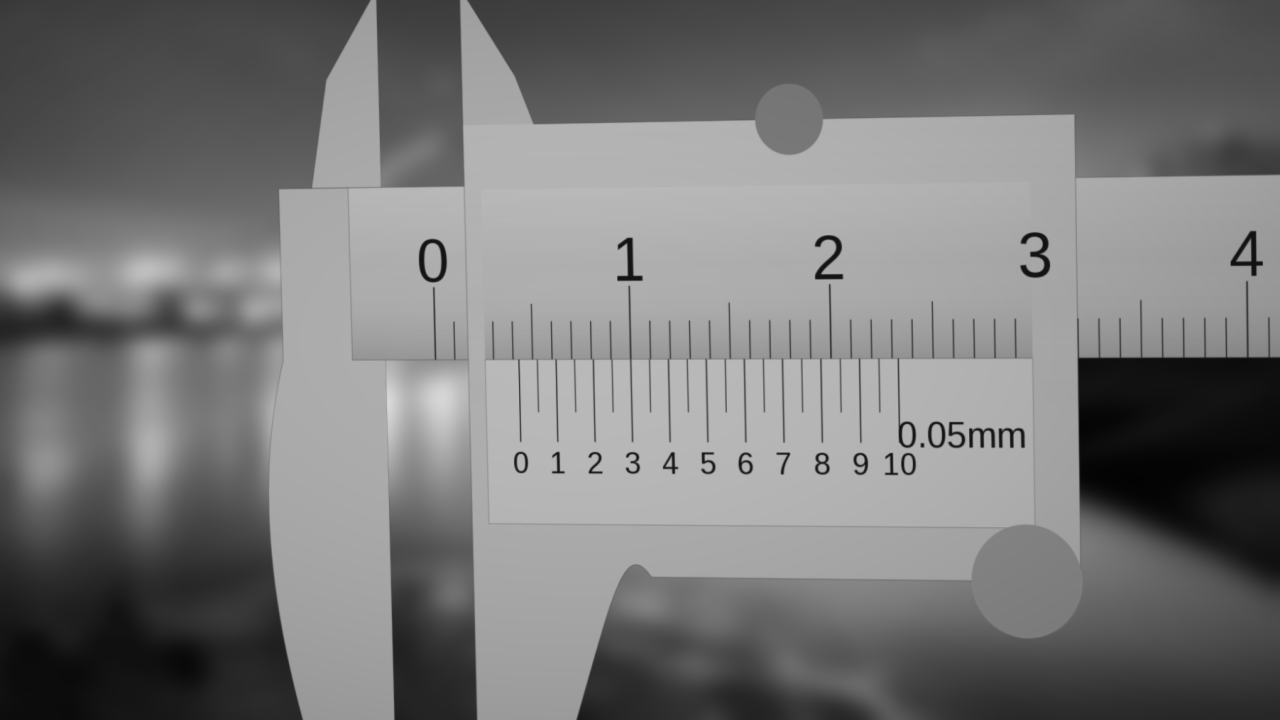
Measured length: 4.3 mm
